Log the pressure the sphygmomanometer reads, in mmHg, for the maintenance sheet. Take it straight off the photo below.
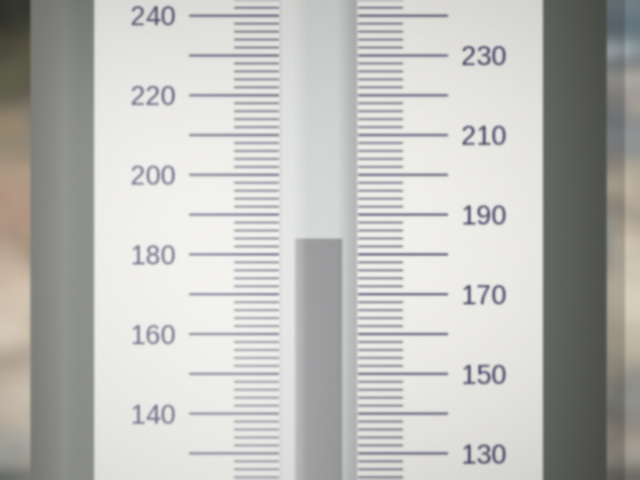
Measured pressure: 184 mmHg
